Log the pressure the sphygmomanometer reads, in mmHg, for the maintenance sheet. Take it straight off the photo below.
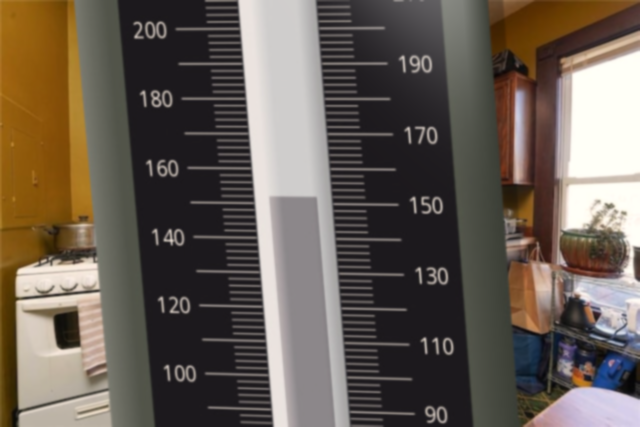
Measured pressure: 152 mmHg
